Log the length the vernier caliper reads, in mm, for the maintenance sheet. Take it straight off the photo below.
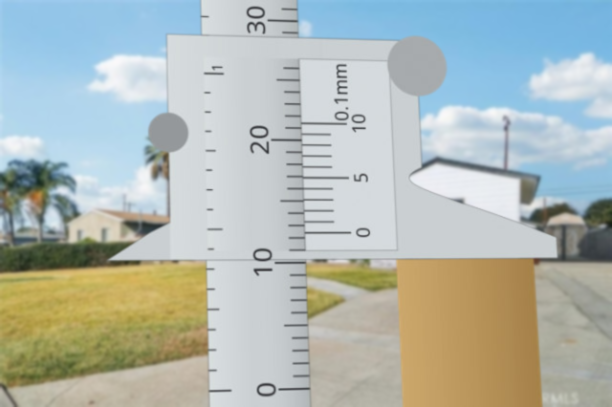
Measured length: 12.4 mm
